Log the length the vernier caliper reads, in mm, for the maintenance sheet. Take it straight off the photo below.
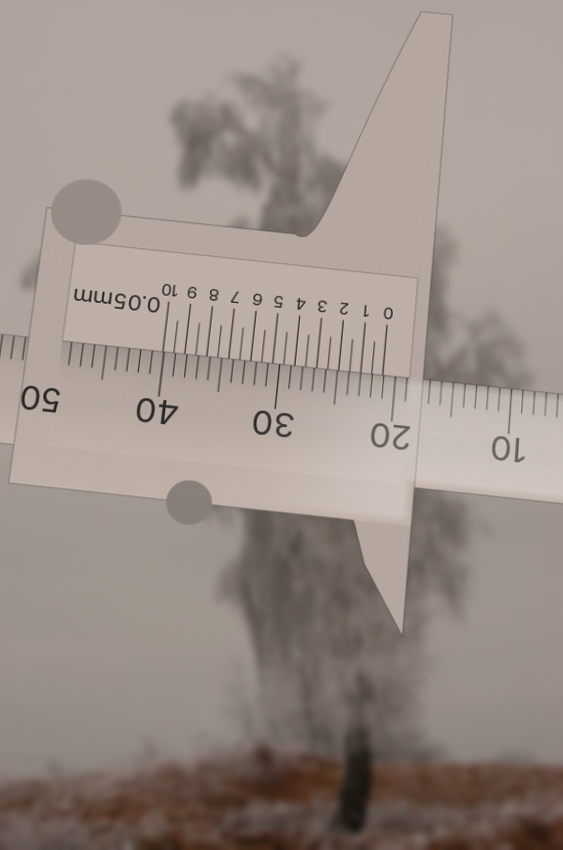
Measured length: 21.1 mm
